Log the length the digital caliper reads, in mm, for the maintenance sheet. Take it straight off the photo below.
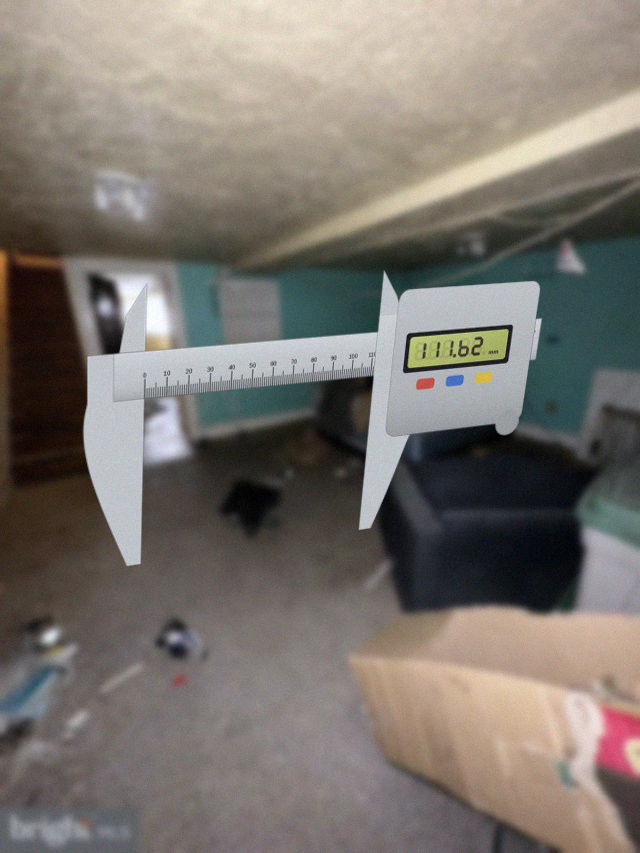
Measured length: 111.62 mm
